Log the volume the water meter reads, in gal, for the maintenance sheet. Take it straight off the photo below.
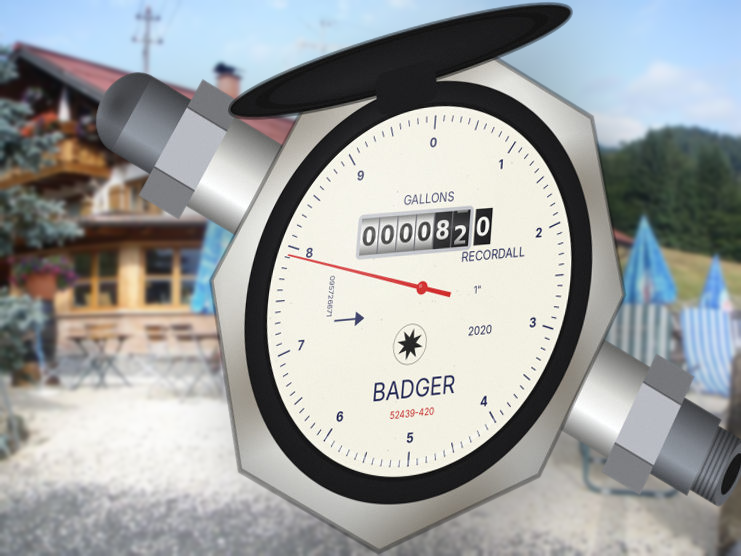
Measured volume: 817.9 gal
